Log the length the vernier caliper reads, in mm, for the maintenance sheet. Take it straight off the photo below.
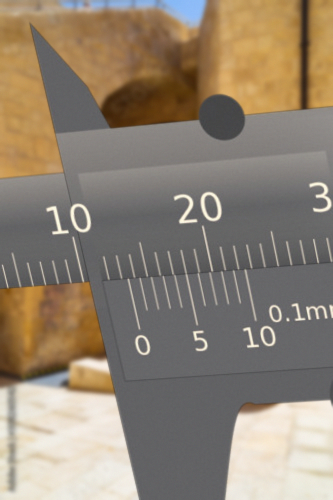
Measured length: 13.5 mm
